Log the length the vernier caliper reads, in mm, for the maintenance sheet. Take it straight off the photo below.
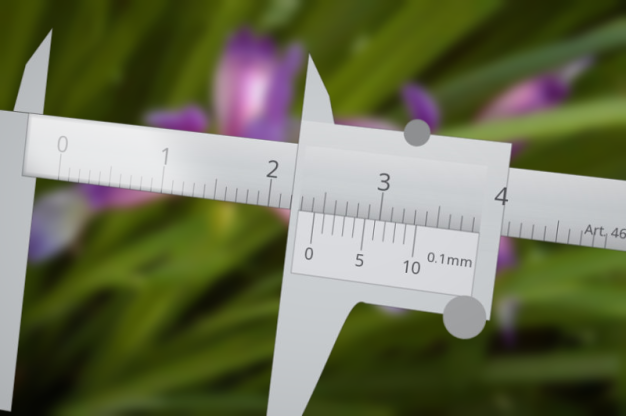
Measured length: 24.2 mm
